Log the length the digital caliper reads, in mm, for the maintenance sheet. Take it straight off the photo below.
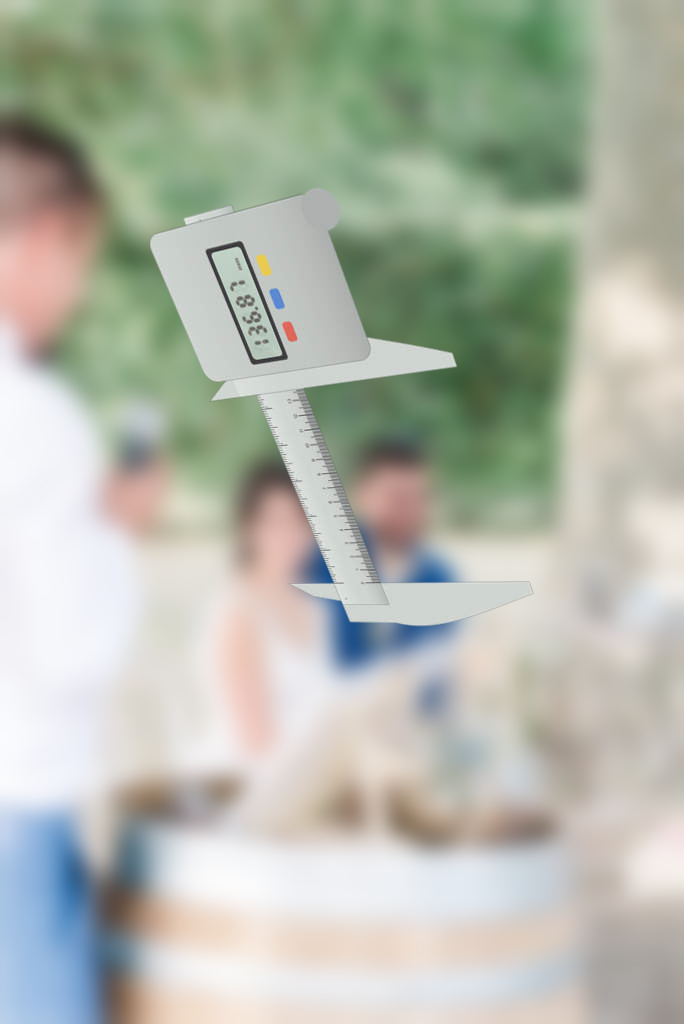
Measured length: 136.87 mm
